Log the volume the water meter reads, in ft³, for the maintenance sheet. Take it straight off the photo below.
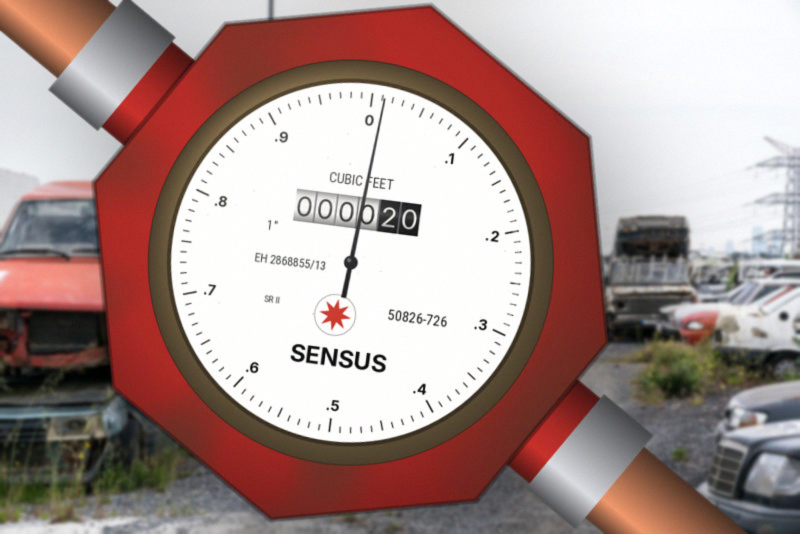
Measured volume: 20.01 ft³
